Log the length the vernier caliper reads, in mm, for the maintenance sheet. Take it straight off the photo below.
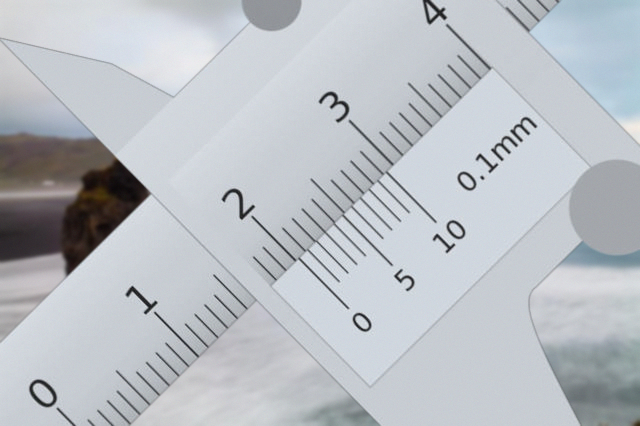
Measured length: 20.3 mm
